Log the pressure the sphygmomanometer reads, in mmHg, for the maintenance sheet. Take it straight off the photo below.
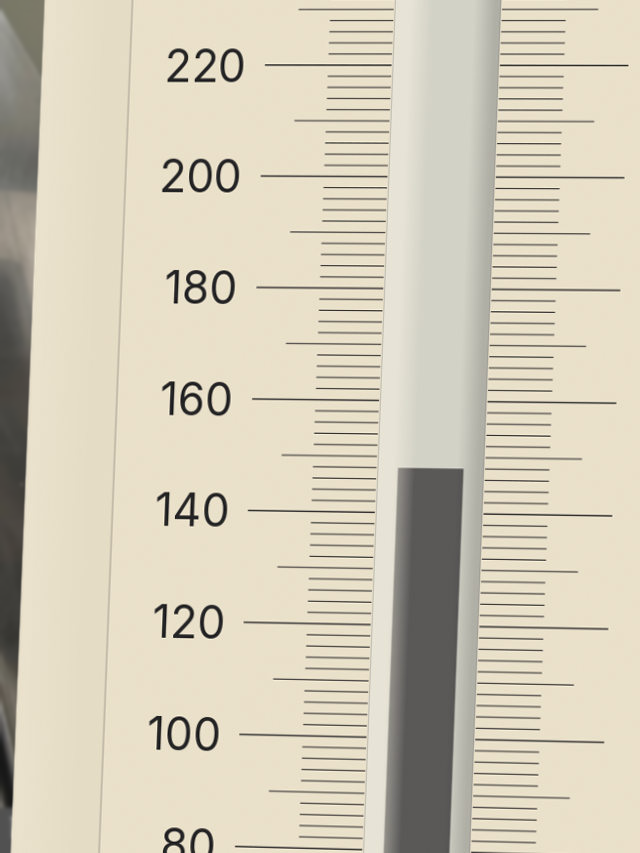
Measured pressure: 148 mmHg
